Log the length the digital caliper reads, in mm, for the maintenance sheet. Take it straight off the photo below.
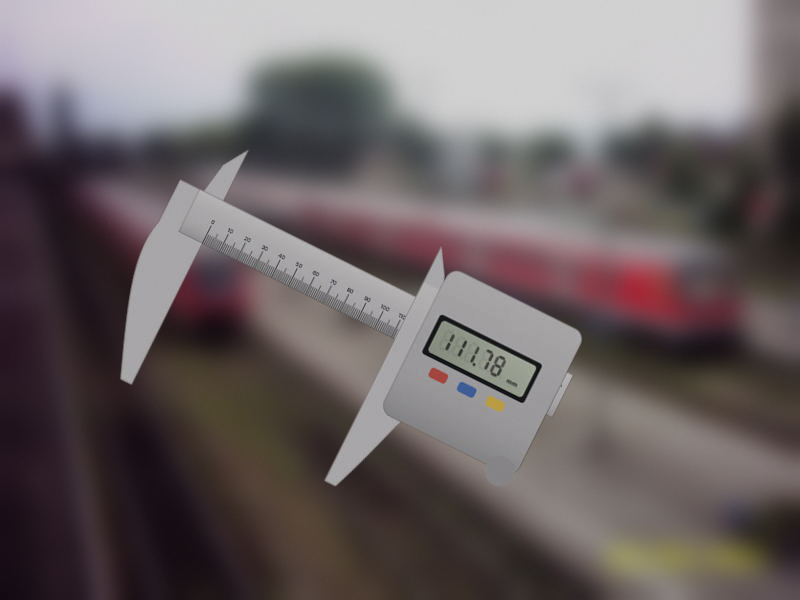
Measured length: 111.78 mm
